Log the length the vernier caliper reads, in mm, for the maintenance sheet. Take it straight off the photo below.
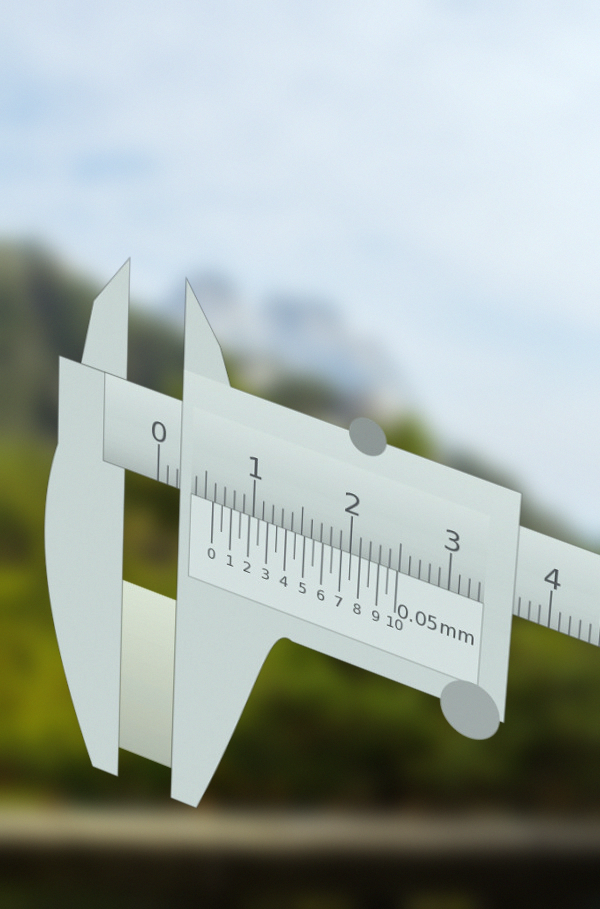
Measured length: 5.8 mm
